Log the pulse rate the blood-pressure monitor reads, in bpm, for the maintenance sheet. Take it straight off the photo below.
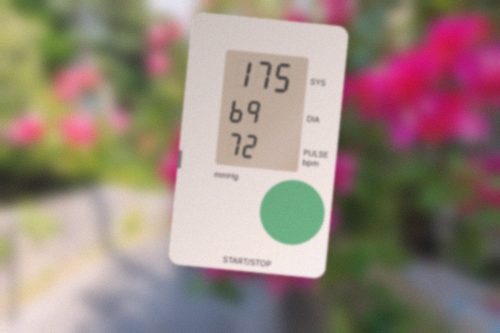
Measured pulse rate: 72 bpm
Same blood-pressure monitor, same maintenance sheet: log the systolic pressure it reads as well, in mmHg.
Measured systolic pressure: 175 mmHg
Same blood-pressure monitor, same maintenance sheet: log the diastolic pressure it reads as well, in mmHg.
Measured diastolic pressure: 69 mmHg
